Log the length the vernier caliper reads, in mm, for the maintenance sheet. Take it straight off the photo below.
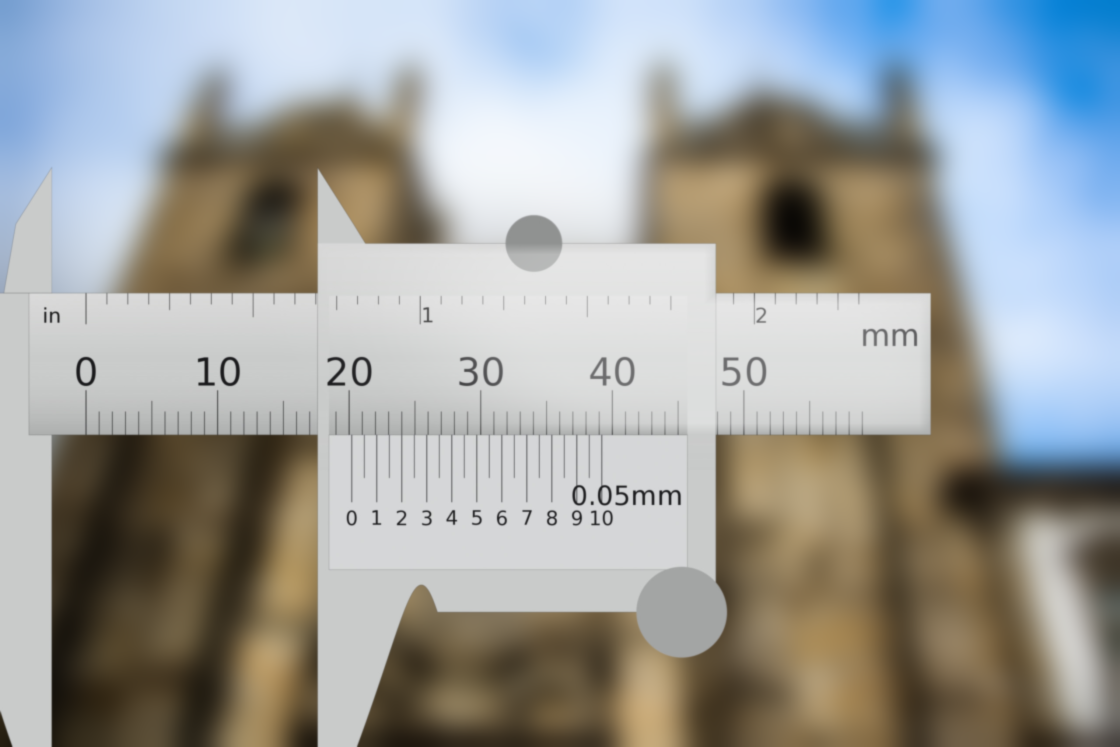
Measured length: 20.2 mm
